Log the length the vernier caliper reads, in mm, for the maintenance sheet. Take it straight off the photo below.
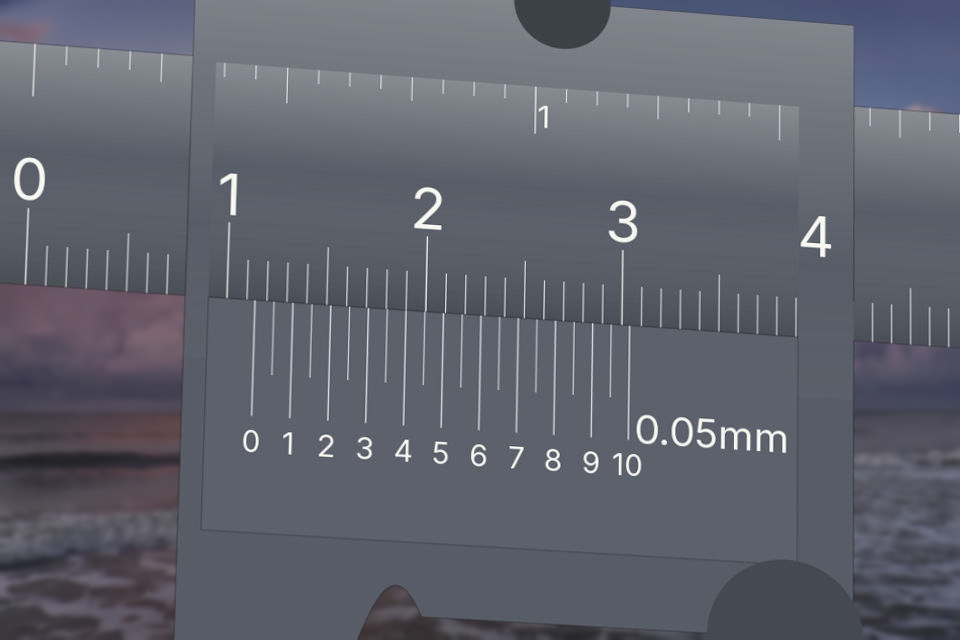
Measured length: 11.4 mm
